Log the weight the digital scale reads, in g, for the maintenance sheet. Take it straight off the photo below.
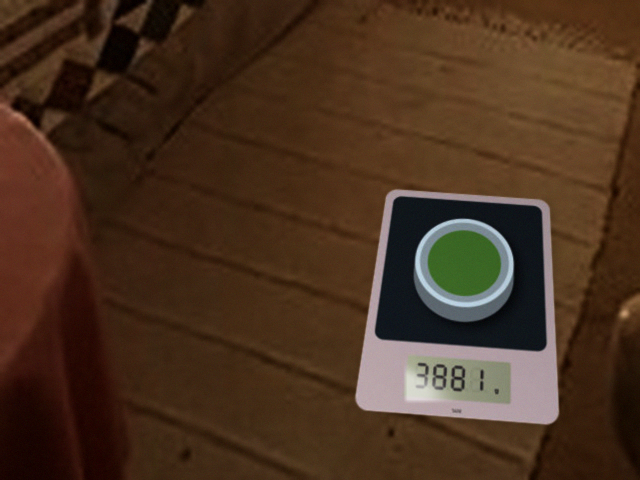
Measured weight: 3881 g
